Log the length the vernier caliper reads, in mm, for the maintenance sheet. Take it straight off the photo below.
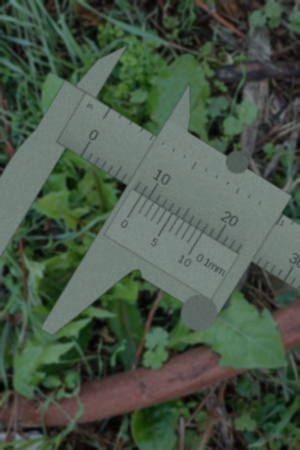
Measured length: 9.0 mm
